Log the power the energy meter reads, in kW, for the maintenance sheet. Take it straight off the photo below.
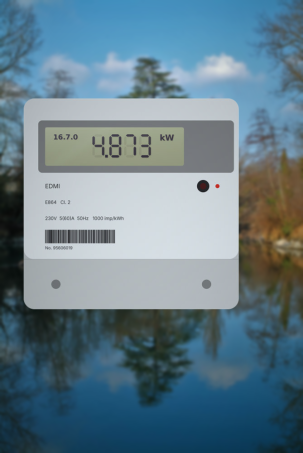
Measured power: 4.873 kW
